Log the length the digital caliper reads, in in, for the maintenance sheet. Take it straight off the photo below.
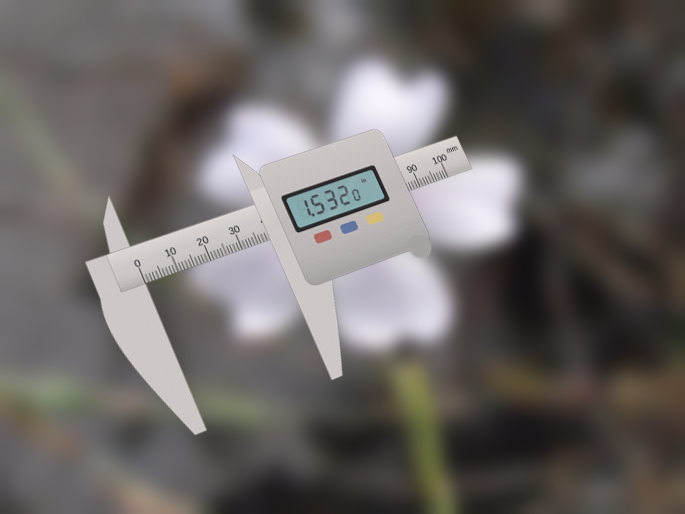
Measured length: 1.5320 in
